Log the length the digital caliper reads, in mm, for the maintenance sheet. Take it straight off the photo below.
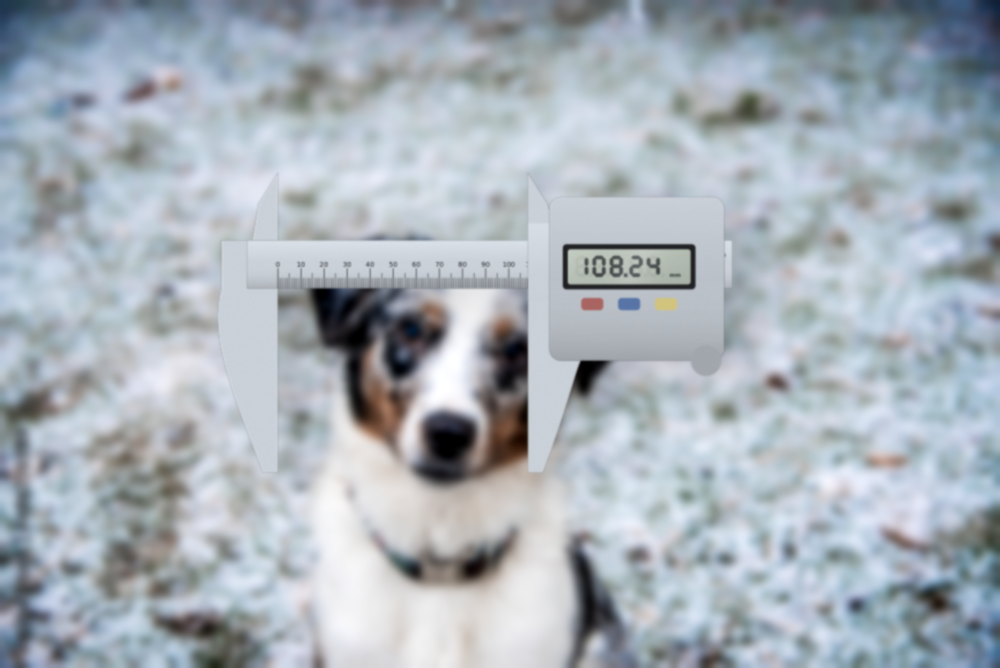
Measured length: 108.24 mm
